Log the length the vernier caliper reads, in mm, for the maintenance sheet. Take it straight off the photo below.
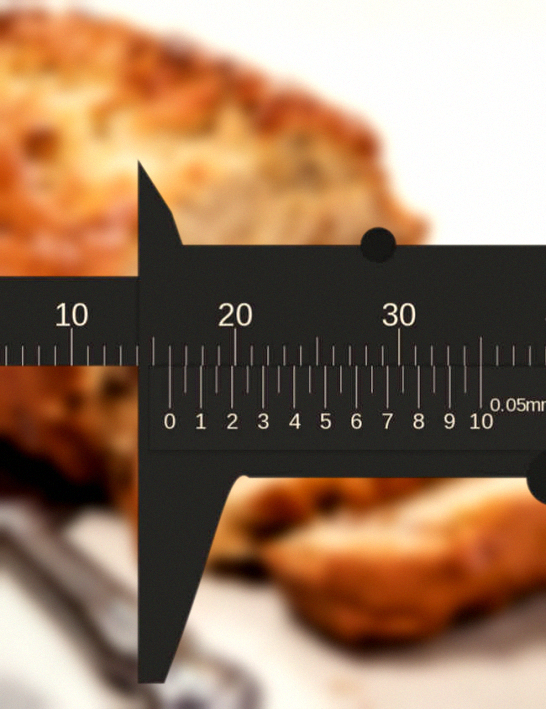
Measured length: 16.0 mm
